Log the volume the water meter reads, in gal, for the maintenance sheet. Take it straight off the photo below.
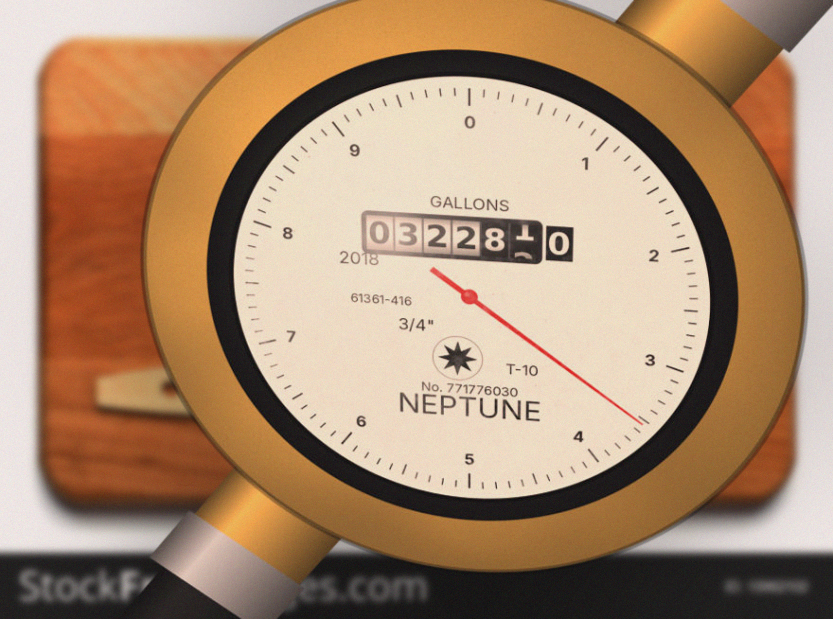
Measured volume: 322813.5 gal
